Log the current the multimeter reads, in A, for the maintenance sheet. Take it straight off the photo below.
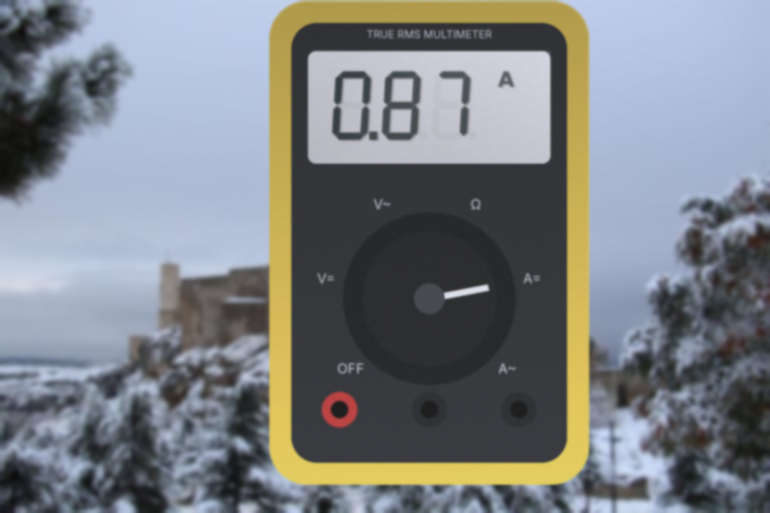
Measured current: 0.87 A
